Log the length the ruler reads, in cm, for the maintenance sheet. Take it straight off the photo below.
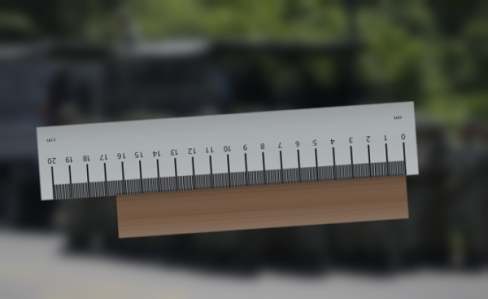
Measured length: 16.5 cm
